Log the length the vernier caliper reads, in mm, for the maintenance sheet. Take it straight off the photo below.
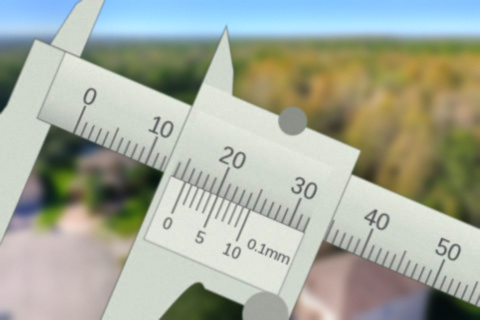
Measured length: 15.6 mm
